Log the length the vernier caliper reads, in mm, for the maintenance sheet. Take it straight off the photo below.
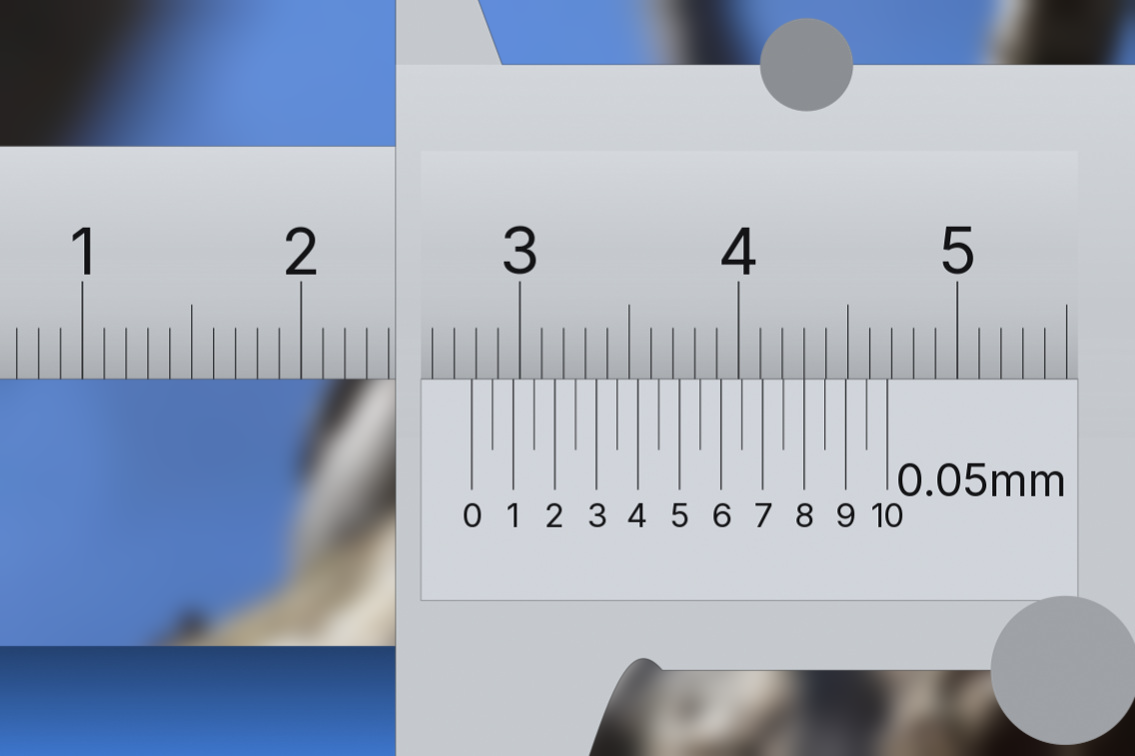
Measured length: 27.8 mm
